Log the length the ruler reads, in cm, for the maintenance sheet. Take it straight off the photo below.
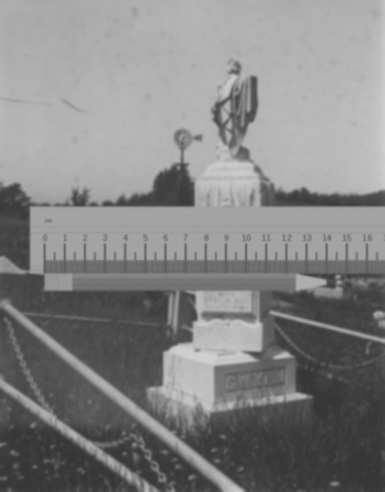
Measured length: 14.5 cm
